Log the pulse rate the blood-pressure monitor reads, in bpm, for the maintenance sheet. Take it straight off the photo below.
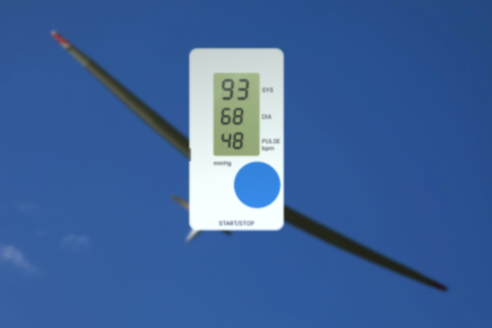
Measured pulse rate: 48 bpm
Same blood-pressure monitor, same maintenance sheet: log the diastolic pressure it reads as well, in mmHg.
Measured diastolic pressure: 68 mmHg
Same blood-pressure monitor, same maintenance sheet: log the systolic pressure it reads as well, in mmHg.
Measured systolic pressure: 93 mmHg
